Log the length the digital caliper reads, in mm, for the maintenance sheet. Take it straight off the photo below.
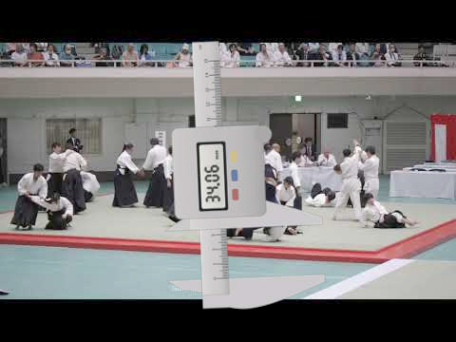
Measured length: 34.06 mm
